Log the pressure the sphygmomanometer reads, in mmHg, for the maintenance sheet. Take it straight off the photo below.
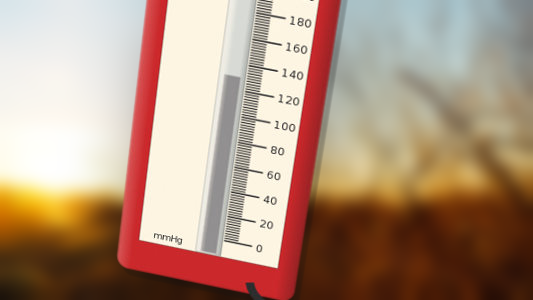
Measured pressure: 130 mmHg
